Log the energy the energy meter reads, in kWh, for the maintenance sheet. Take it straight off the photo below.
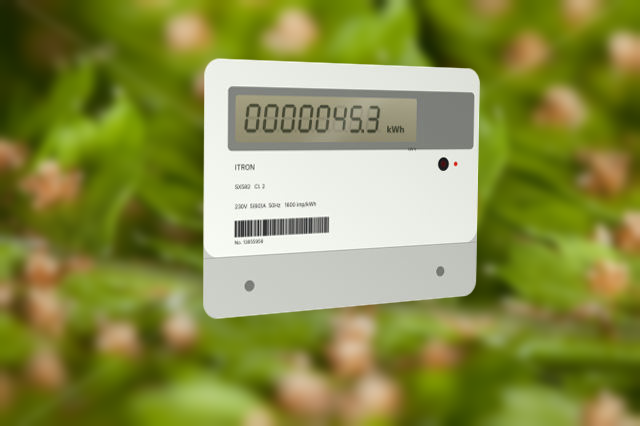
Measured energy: 45.3 kWh
